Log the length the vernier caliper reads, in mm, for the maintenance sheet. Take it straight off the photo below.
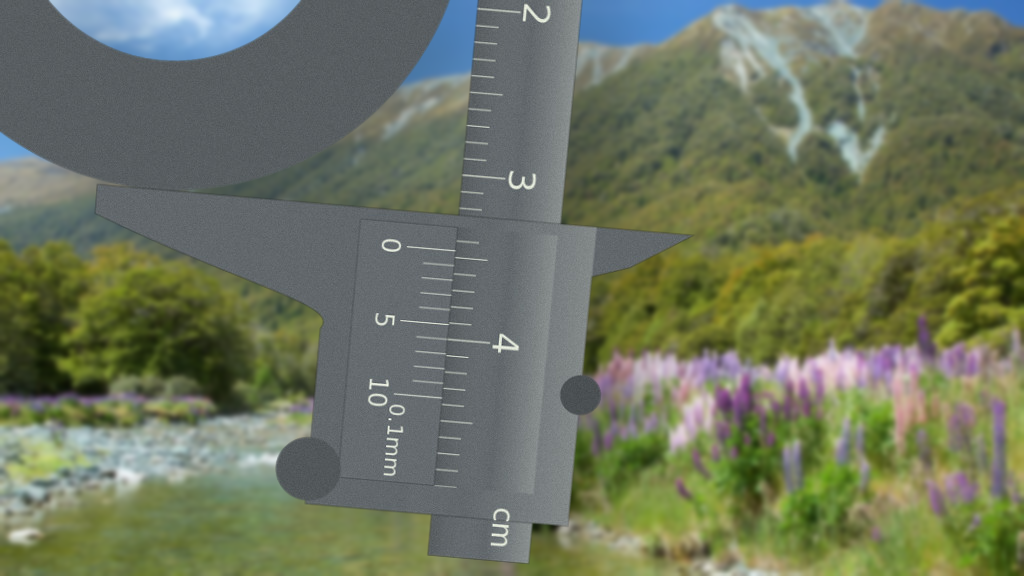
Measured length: 34.6 mm
